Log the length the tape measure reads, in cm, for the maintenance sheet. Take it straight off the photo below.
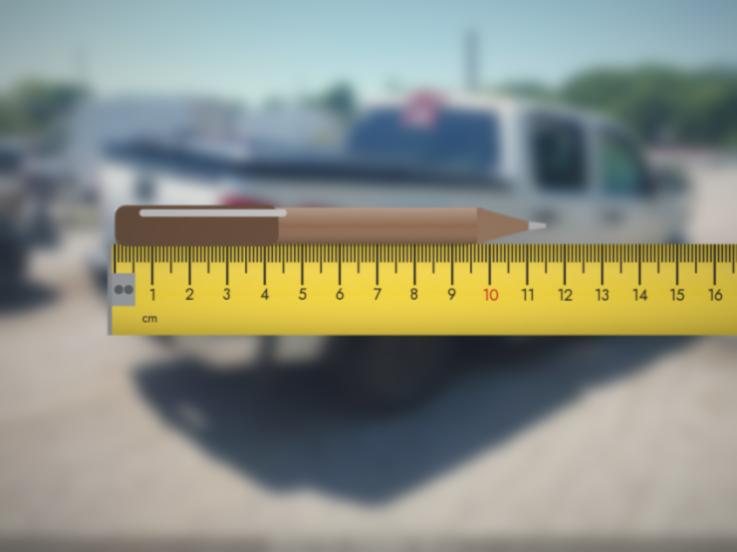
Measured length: 11.5 cm
